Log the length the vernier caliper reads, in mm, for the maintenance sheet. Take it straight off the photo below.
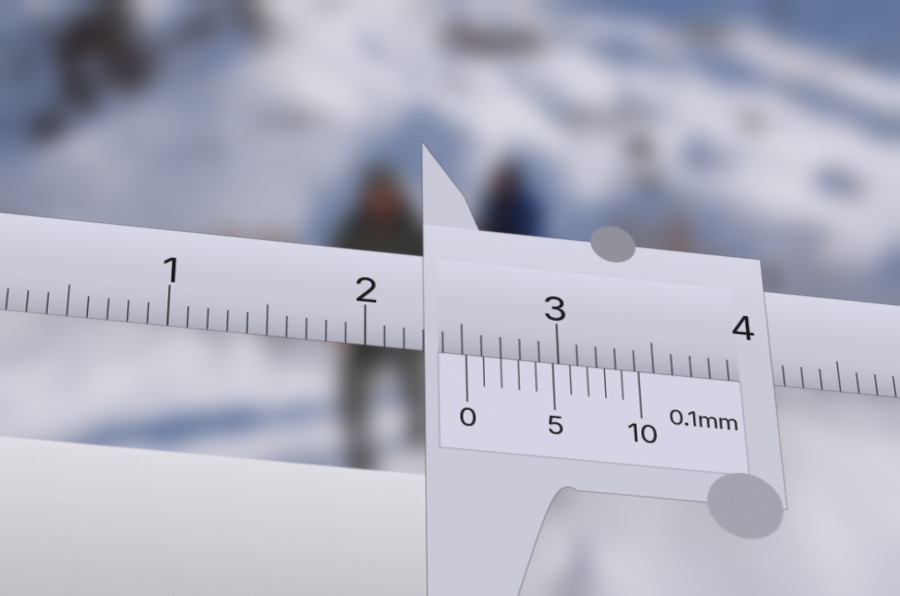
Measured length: 25.2 mm
